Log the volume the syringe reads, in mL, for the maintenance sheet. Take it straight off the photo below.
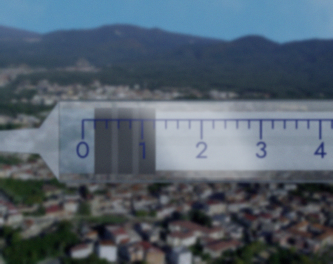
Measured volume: 0.2 mL
